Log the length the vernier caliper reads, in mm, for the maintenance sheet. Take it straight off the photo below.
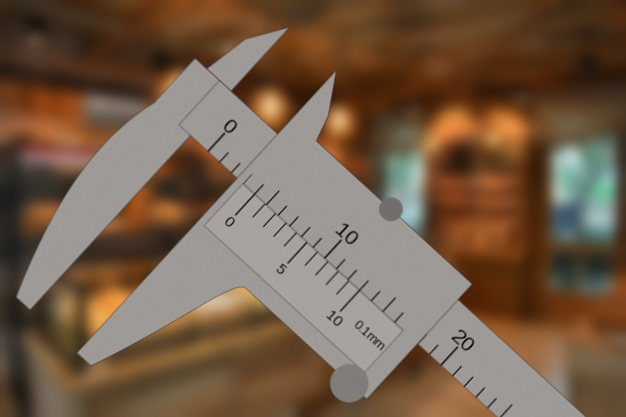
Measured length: 4.0 mm
